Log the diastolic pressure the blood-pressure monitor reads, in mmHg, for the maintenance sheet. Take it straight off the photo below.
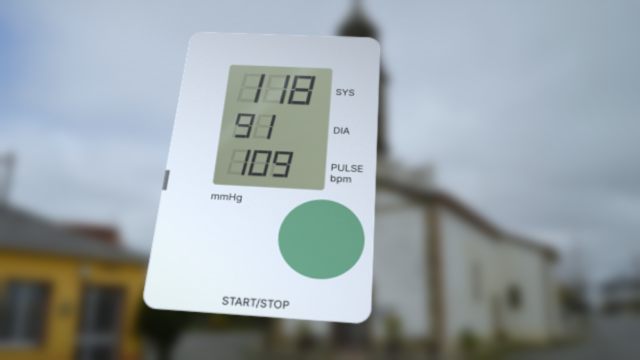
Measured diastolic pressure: 91 mmHg
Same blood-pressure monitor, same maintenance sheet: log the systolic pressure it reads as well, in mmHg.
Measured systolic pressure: 118 mmHg
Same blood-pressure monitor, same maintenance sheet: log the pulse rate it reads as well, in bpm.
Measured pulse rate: 109 bpm
